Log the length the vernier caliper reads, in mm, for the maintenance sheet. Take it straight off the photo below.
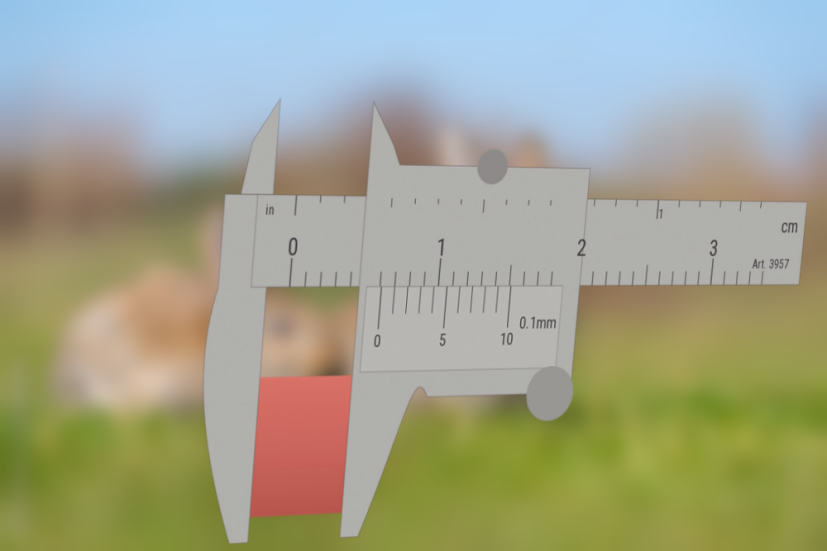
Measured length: 6.1 mm
